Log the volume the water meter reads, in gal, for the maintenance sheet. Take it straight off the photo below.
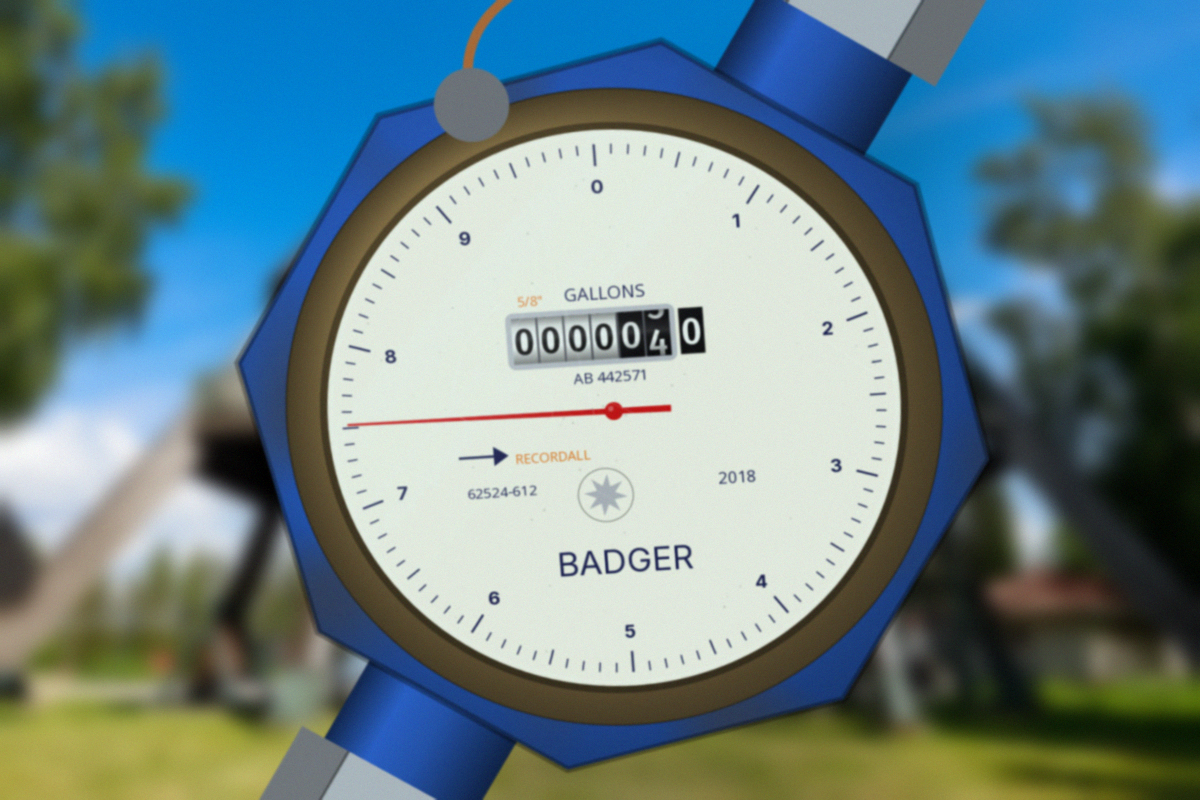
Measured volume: 37.5 gal
